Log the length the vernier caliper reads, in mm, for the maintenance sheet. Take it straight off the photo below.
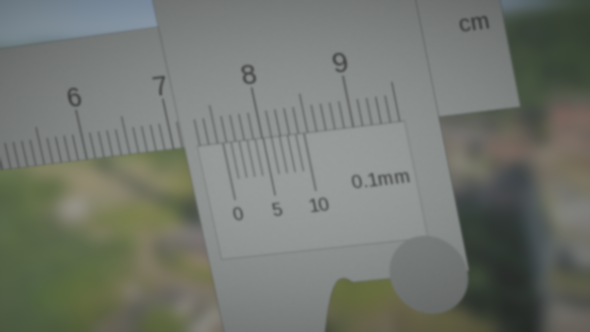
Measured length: 75.6 mm
